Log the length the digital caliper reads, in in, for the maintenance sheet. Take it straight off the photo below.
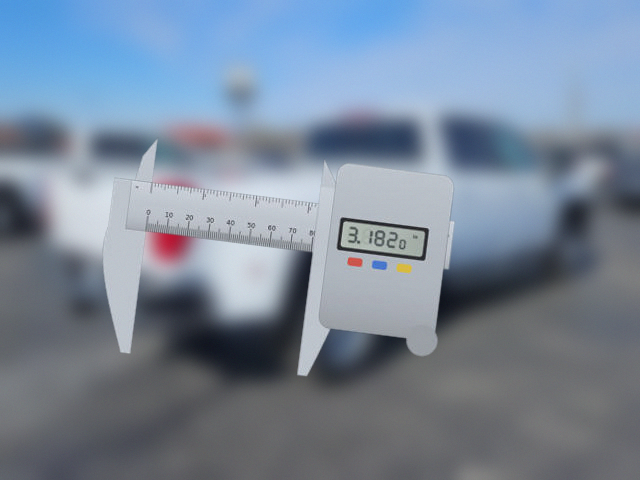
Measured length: 3.1820 in
